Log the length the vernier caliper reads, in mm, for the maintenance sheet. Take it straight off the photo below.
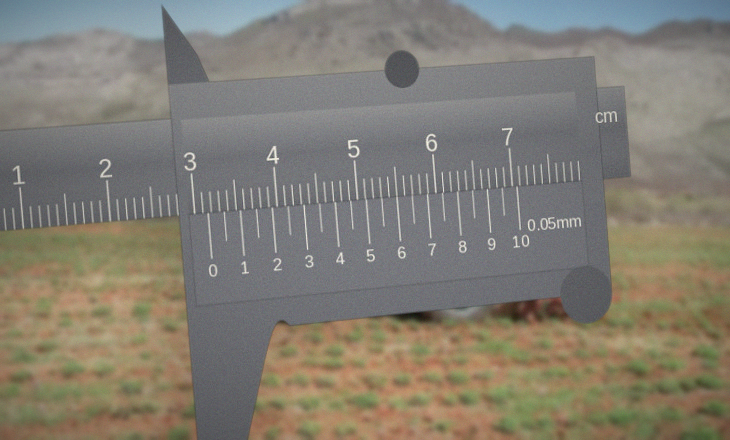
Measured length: 31.6 mm
